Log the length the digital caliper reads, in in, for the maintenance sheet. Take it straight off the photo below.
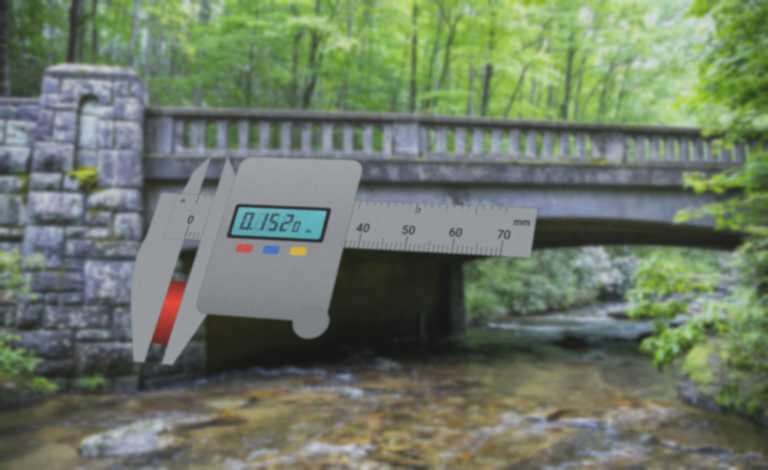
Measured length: 0.1520 in
